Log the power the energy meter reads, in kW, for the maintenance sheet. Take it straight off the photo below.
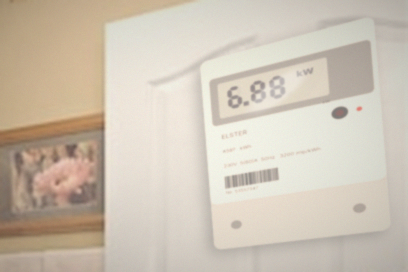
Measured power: 6.88 kW
